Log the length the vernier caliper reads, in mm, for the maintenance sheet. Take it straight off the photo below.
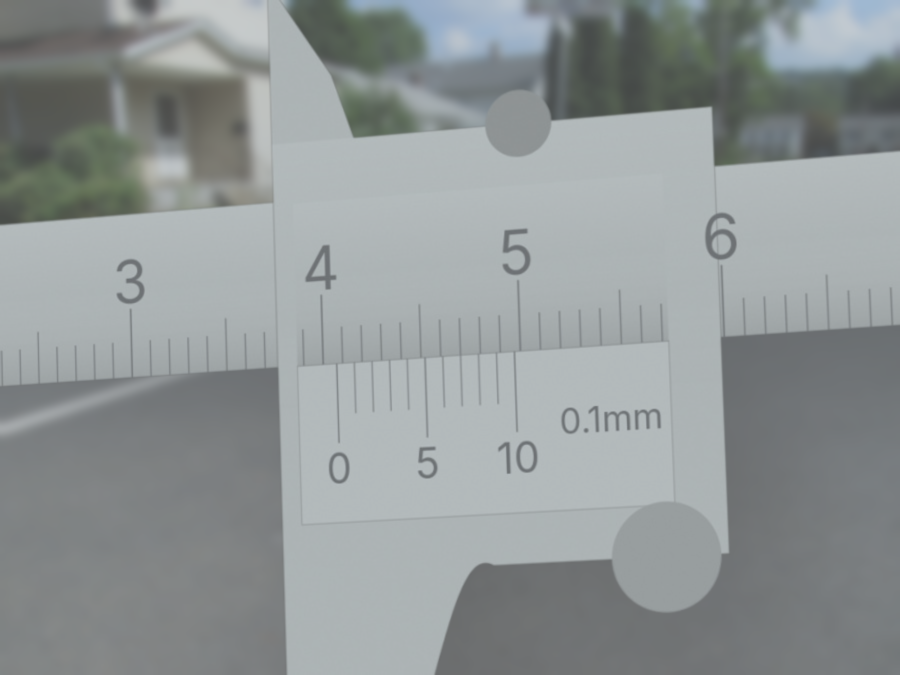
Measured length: 40.7 mm
